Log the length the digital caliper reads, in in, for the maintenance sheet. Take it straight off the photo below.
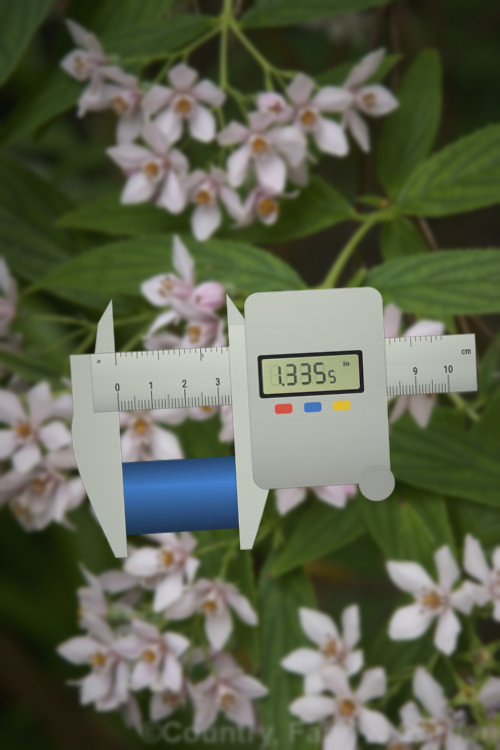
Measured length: 1.3355 in
